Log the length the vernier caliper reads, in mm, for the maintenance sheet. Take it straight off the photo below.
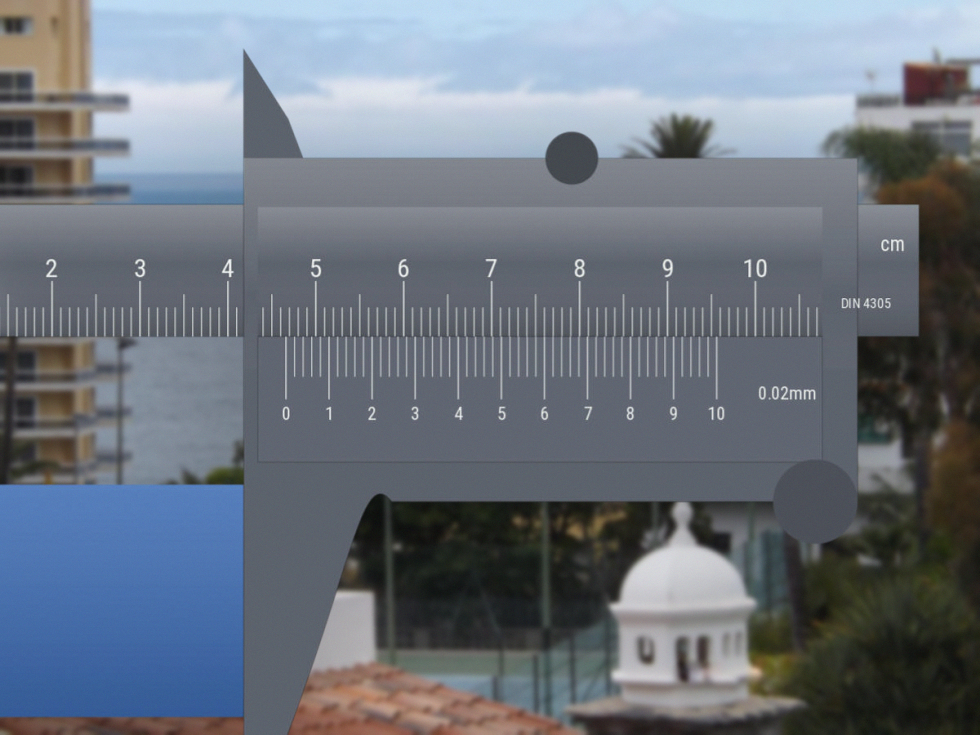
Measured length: 46.6 mm
